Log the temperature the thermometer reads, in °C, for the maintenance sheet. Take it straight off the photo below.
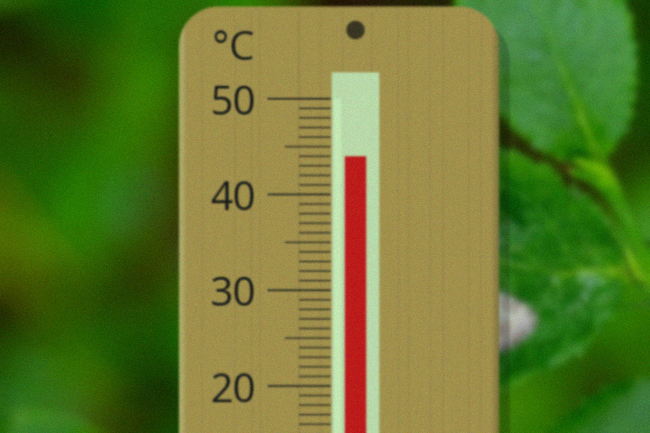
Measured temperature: 44 °C
